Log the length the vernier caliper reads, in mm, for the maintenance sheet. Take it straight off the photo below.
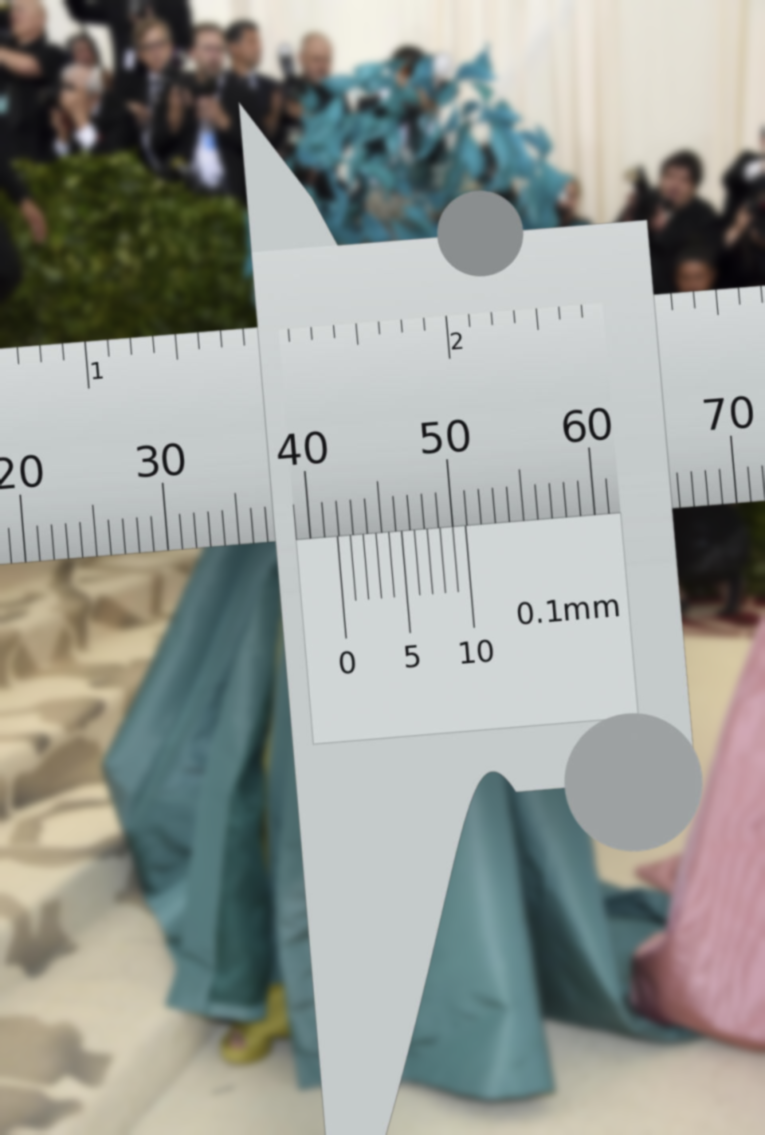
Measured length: 41.9 mm
